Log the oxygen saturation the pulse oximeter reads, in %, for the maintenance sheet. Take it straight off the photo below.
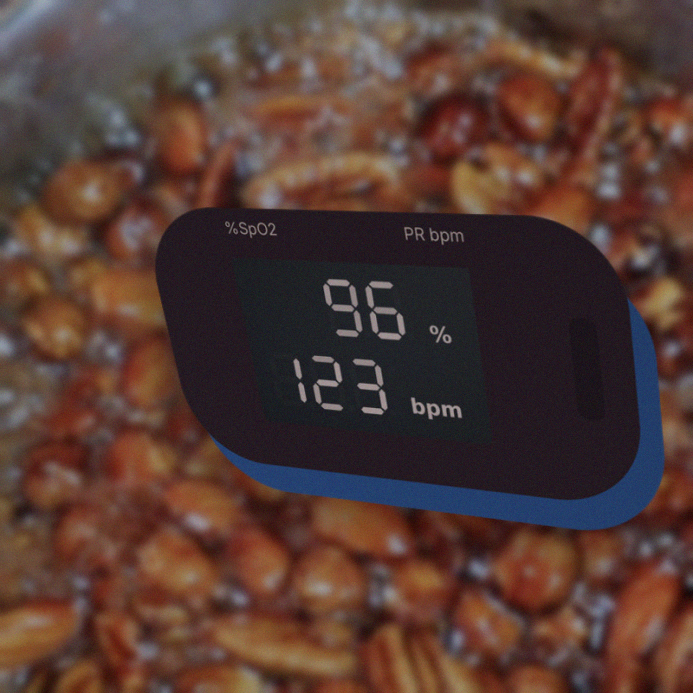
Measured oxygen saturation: 96 %
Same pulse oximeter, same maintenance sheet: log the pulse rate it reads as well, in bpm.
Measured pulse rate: 123 bpm
